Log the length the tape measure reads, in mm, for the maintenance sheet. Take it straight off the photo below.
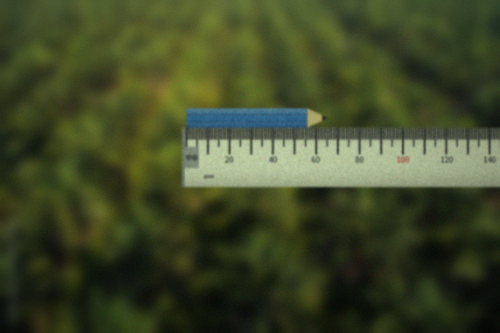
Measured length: 65 mm
